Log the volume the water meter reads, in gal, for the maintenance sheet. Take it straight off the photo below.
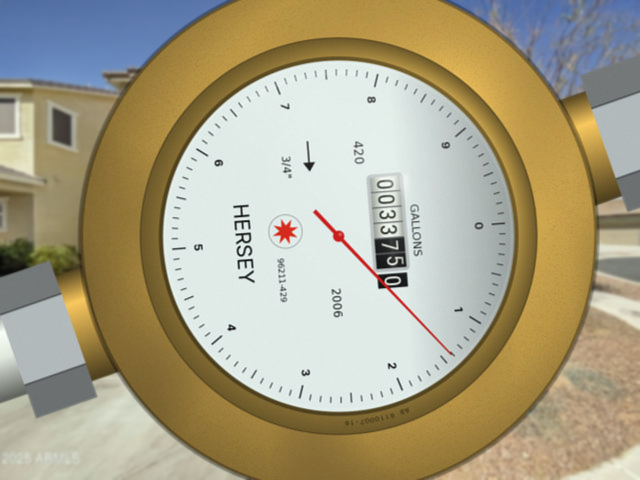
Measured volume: 33751.4 gal
